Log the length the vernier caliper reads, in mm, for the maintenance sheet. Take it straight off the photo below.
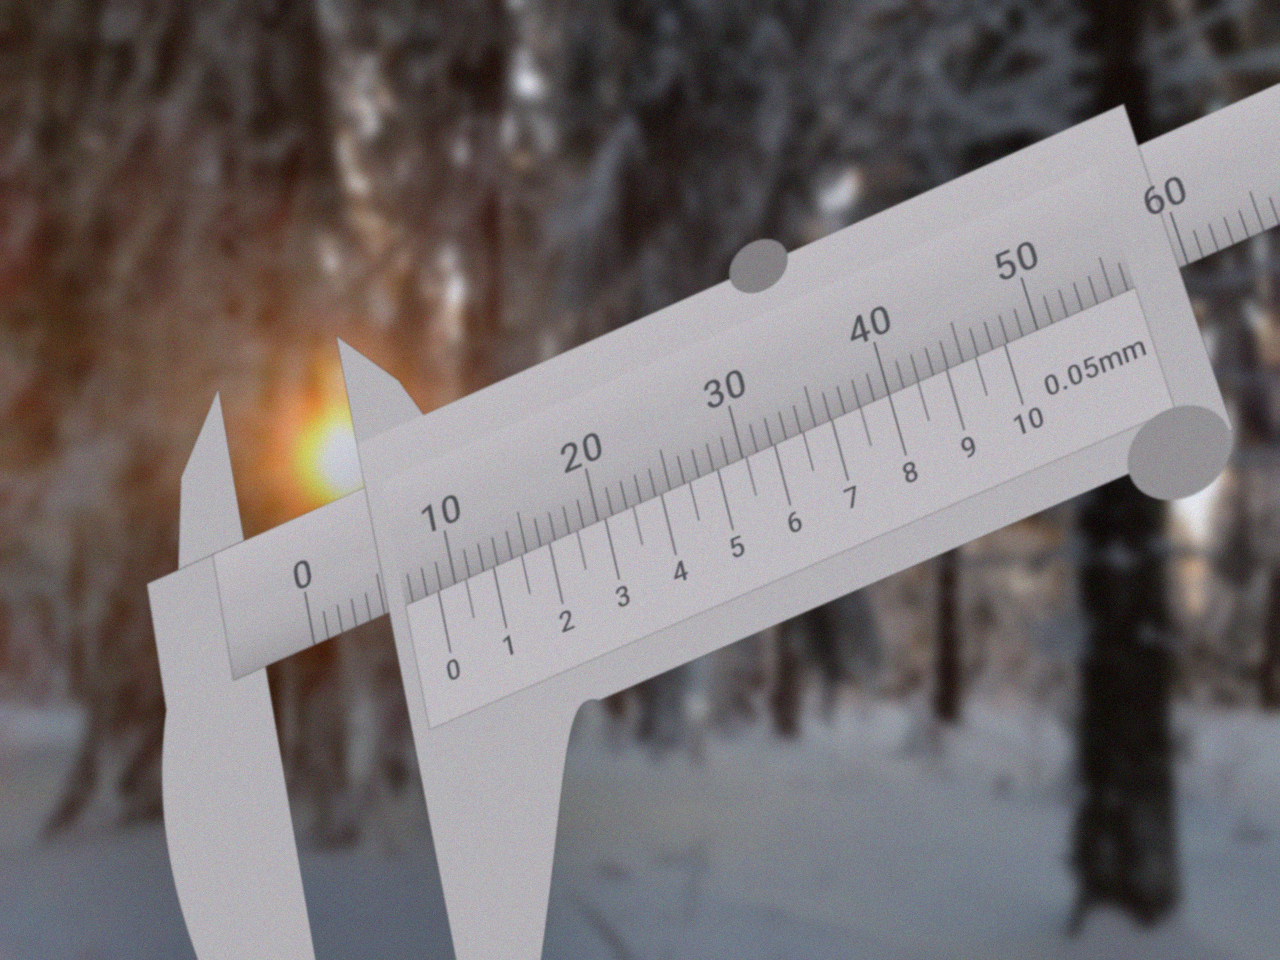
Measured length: 8.8 mm
